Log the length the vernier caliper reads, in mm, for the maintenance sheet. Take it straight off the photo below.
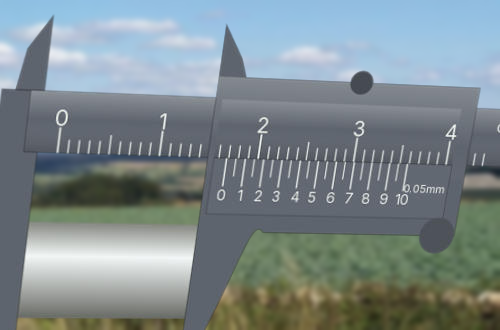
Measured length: 16.8 mm
